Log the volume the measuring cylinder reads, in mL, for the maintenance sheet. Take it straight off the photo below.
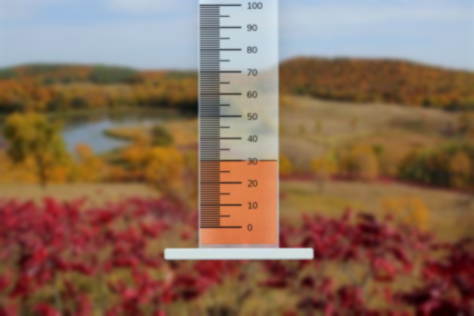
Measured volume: 30 mL
